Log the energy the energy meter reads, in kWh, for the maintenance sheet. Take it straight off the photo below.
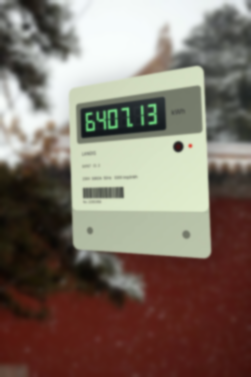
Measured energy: 6407.13 kWh
